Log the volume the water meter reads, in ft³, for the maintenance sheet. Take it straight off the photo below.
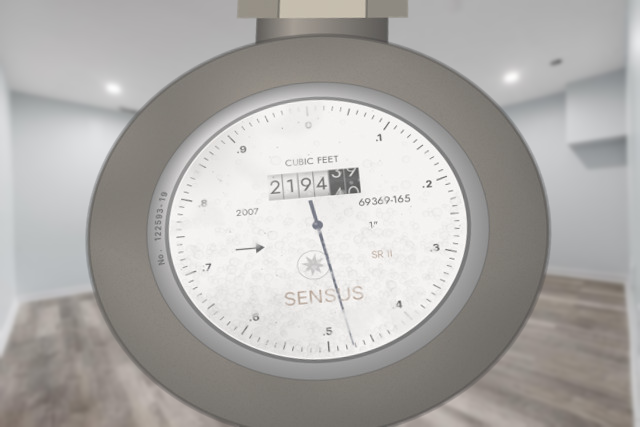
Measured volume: 219439.47 ft³
